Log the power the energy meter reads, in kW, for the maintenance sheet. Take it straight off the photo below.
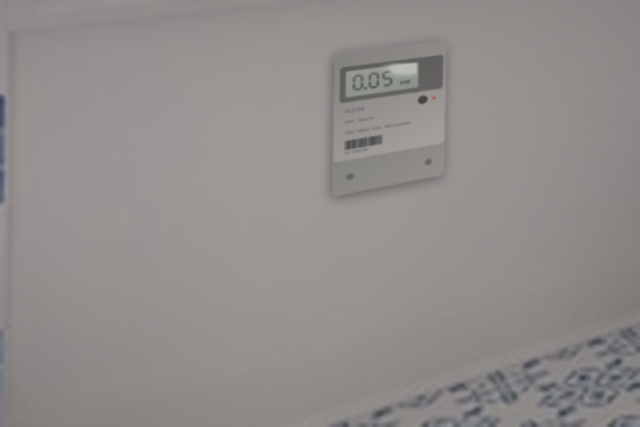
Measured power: 0.05 kW
